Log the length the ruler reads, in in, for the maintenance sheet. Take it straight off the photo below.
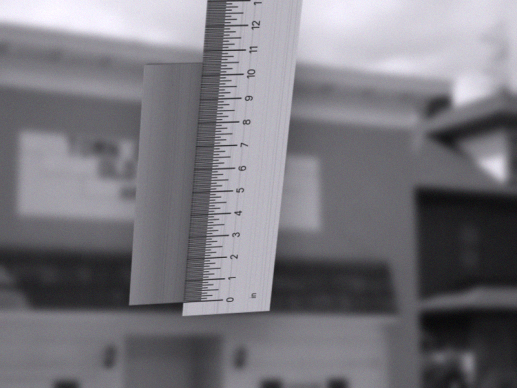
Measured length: 10.5 in
